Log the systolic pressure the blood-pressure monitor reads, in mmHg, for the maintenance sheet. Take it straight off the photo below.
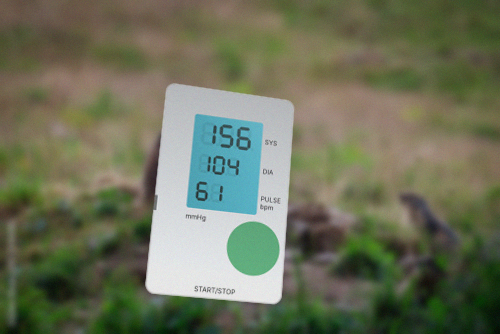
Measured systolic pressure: 156 mmHg
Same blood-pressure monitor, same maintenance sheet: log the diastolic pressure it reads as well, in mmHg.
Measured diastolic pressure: 104 mmHg
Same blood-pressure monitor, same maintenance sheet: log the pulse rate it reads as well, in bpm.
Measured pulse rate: 61 bpm
